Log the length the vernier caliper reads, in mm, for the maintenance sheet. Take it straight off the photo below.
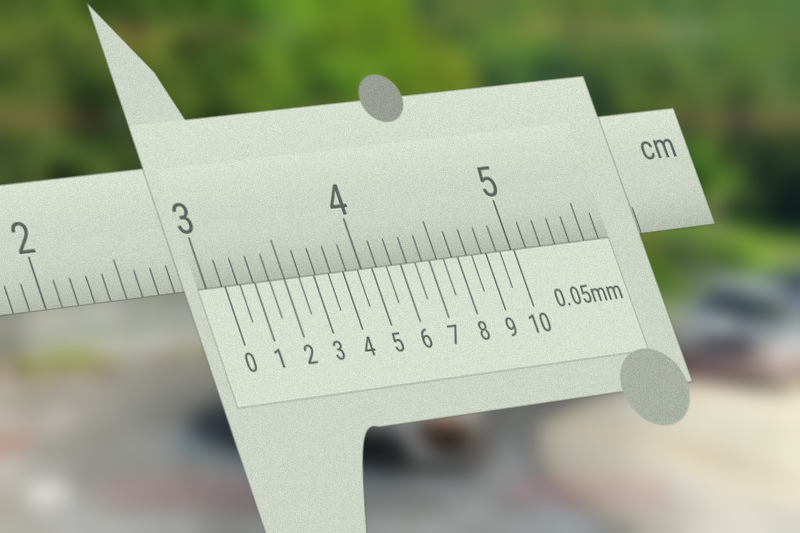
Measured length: 31.2 mm
